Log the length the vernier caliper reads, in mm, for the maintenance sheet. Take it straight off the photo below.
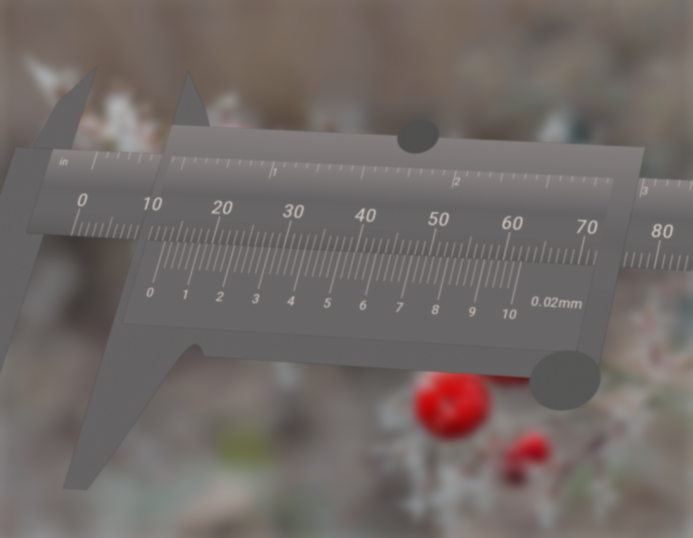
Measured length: 13.4 mm
